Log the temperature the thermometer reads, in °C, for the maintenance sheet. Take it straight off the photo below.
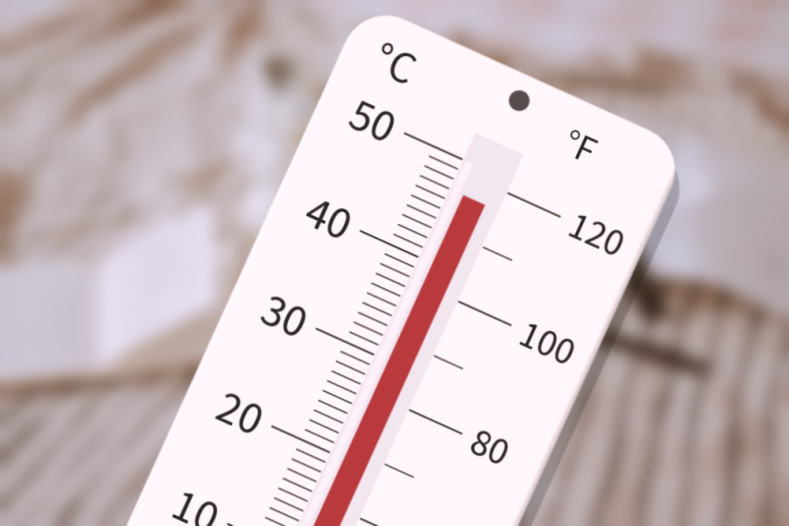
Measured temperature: 47 °C
